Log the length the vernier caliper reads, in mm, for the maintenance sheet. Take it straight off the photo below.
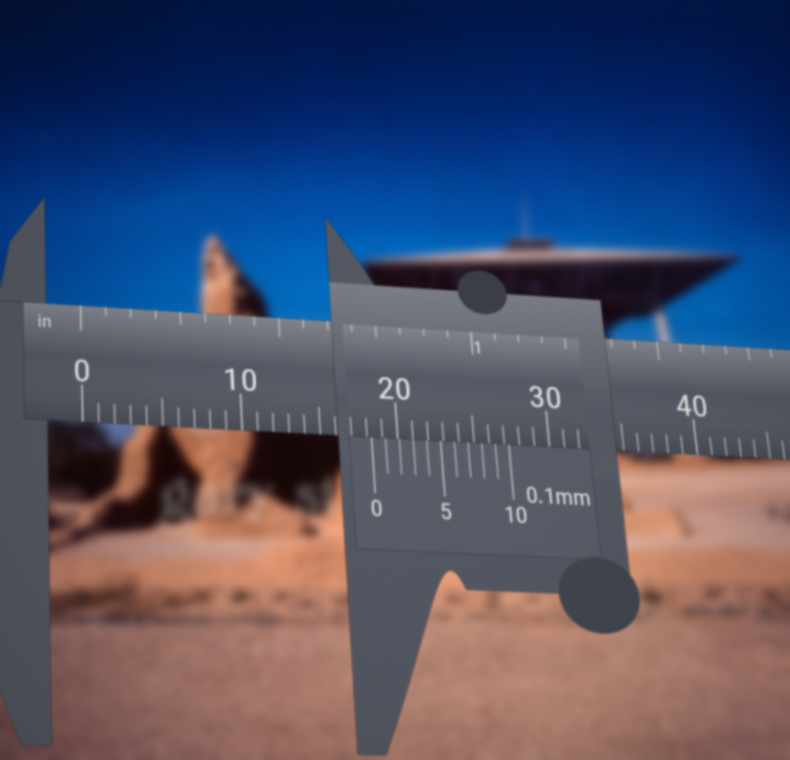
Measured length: 18.3 mm
